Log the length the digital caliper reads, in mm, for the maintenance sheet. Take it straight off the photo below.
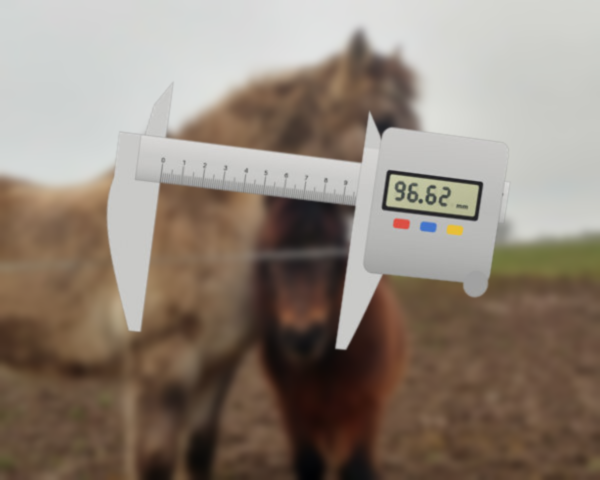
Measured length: 96.62 mm
